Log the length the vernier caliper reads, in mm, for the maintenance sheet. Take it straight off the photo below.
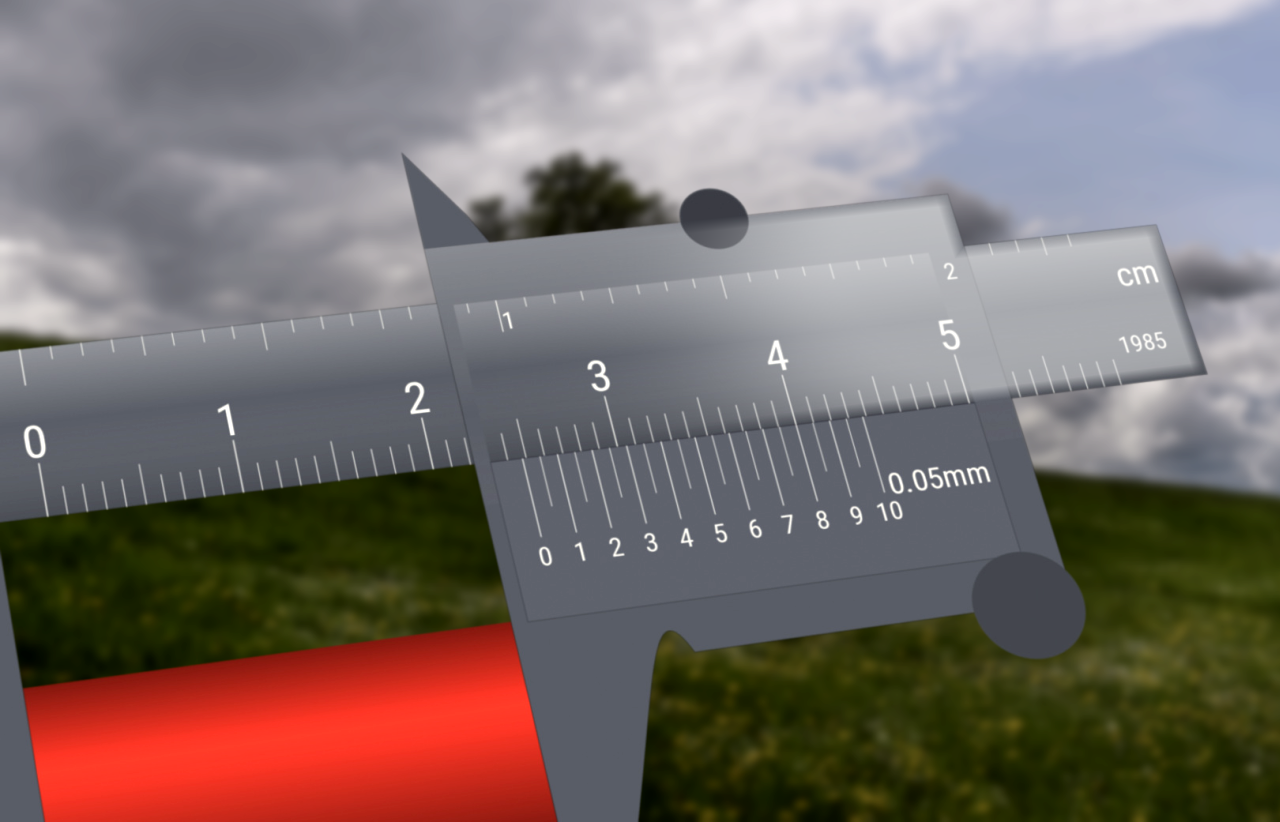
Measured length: 24.8 mm
